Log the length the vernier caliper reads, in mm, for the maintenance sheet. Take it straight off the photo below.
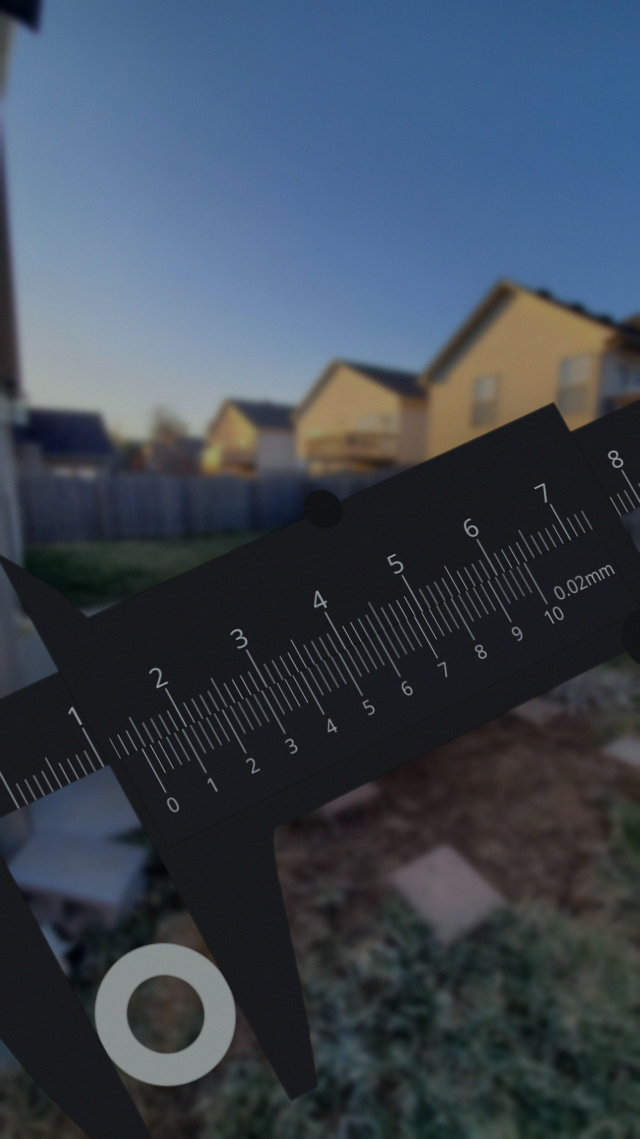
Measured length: 14.6 mm
